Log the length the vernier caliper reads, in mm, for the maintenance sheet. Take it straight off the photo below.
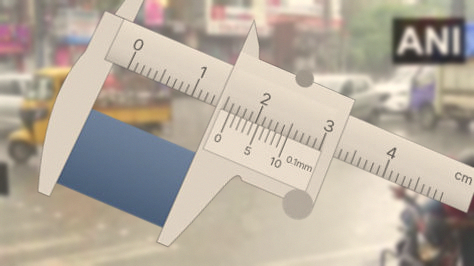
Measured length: 16.0 mm
